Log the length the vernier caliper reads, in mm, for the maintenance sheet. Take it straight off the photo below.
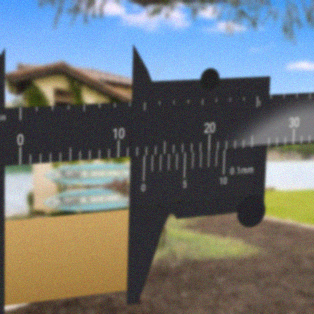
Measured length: 12.8 mm
